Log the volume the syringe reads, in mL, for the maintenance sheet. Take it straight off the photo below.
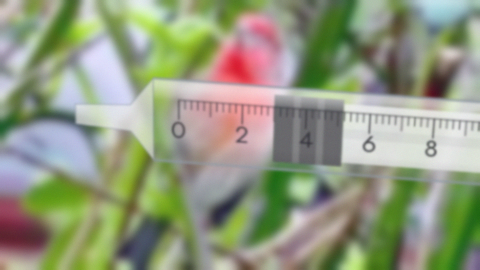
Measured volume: 3 mL
